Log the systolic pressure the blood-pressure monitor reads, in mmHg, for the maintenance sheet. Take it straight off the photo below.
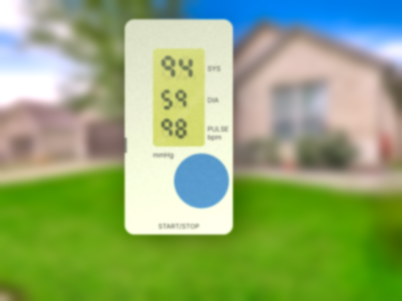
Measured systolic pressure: 94 mmHg
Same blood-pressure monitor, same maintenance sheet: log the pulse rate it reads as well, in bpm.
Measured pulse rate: 98 bpm
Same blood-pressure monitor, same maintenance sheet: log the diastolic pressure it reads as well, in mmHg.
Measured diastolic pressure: 59 mmHg
